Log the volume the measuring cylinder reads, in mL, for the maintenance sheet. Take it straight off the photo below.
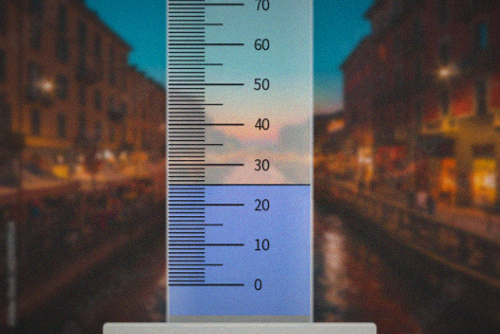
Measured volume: 25 mL
